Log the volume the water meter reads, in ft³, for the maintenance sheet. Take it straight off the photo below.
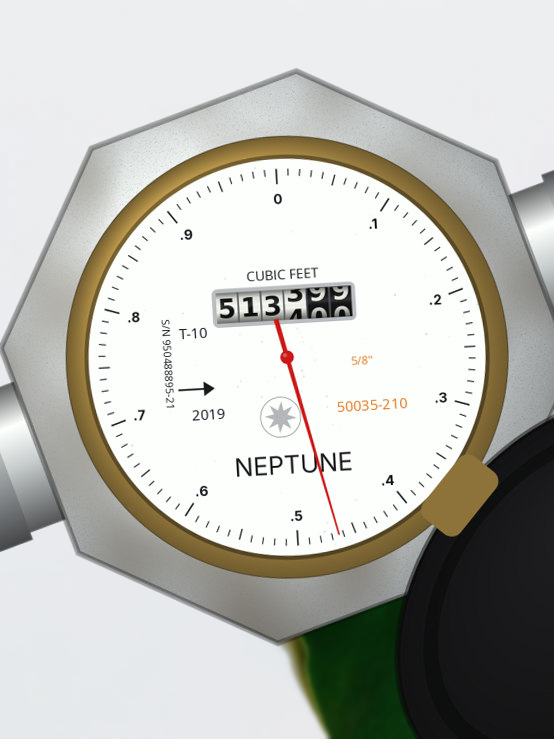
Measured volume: 513399.46 ft³
